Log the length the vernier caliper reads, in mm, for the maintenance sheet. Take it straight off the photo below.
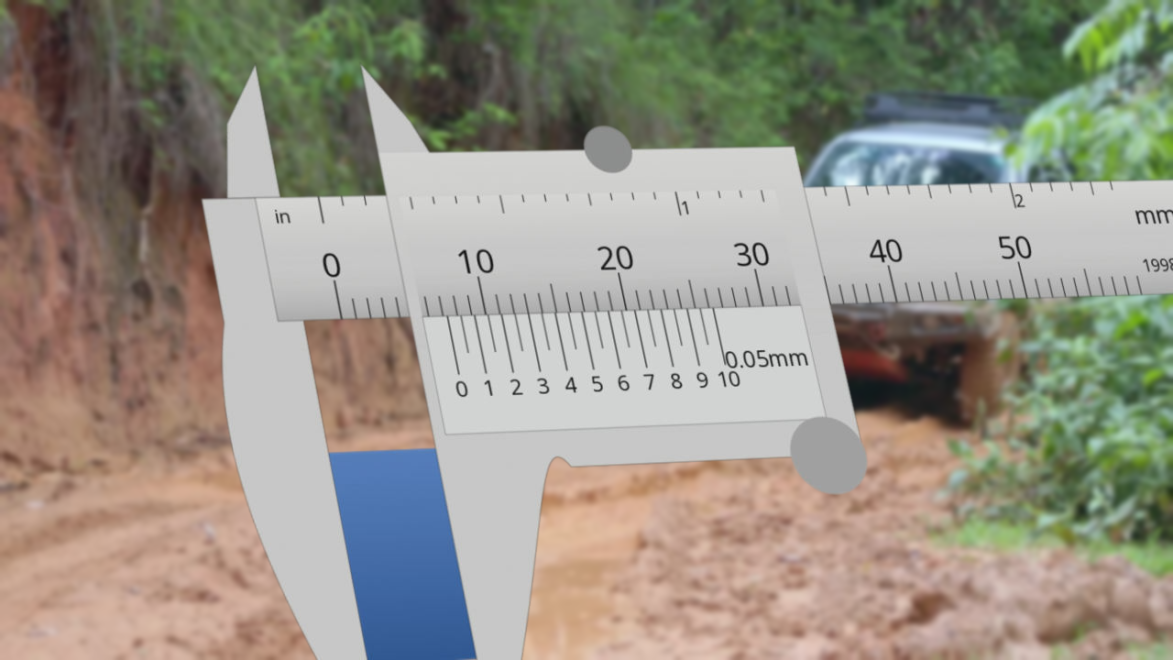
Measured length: 7.3 mm
